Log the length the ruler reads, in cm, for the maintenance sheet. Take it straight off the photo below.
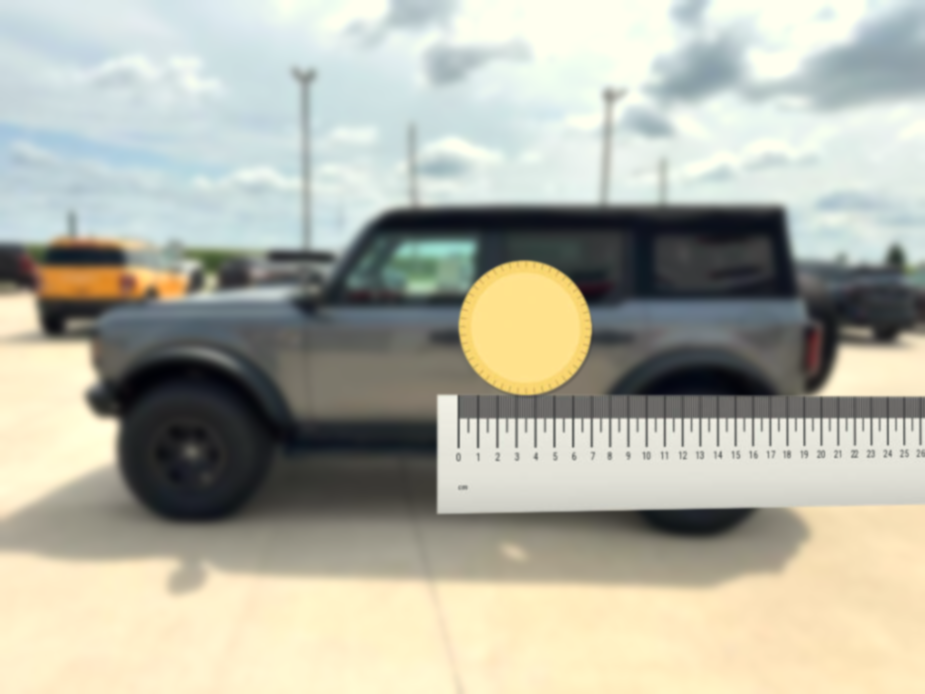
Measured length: 7 cm
